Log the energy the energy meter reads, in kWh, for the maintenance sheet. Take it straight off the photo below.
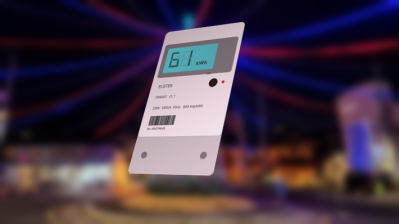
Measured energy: 61 kWh
